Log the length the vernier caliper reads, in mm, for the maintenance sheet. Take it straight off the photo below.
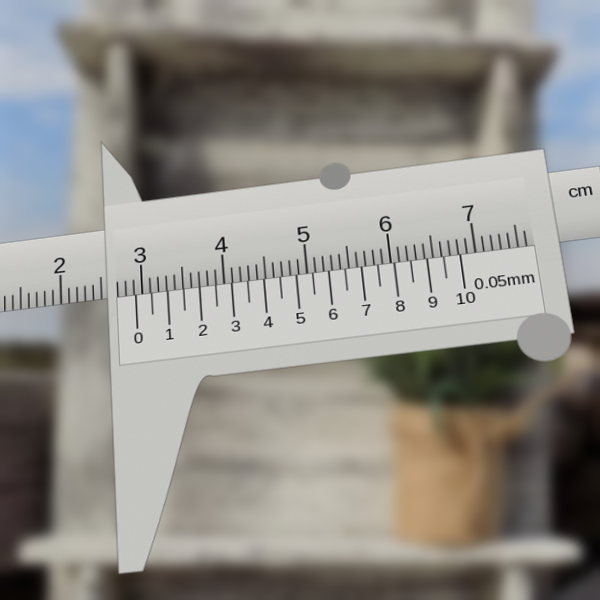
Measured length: 29.2 mm
